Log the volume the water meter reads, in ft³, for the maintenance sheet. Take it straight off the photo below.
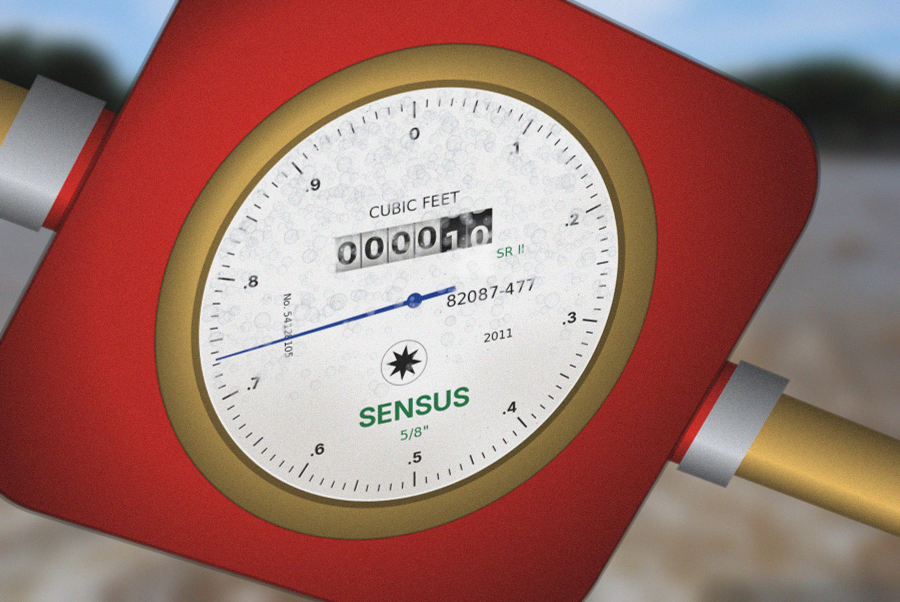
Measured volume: 9.73 ft³
